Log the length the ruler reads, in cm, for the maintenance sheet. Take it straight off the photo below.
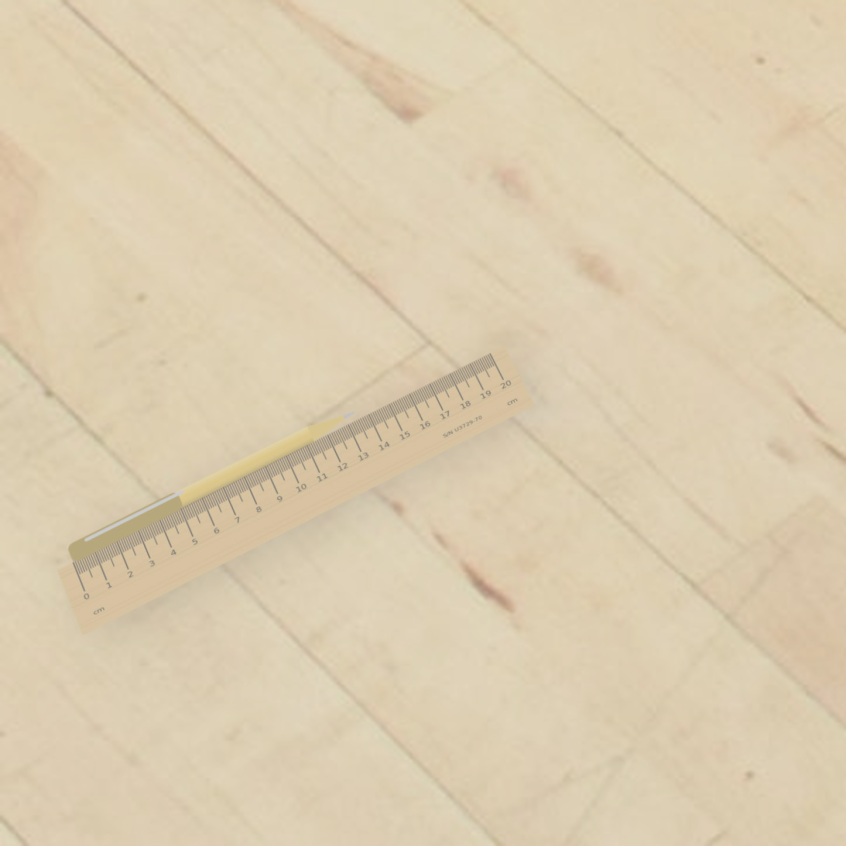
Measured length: 13.5 cm
